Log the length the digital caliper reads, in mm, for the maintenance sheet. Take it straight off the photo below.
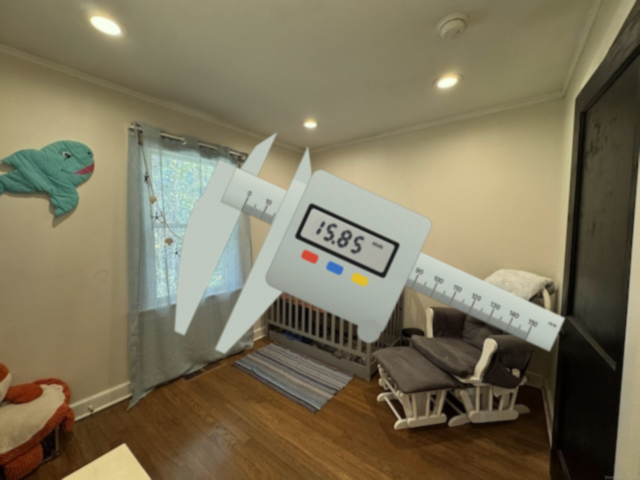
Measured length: 15.85 mm
